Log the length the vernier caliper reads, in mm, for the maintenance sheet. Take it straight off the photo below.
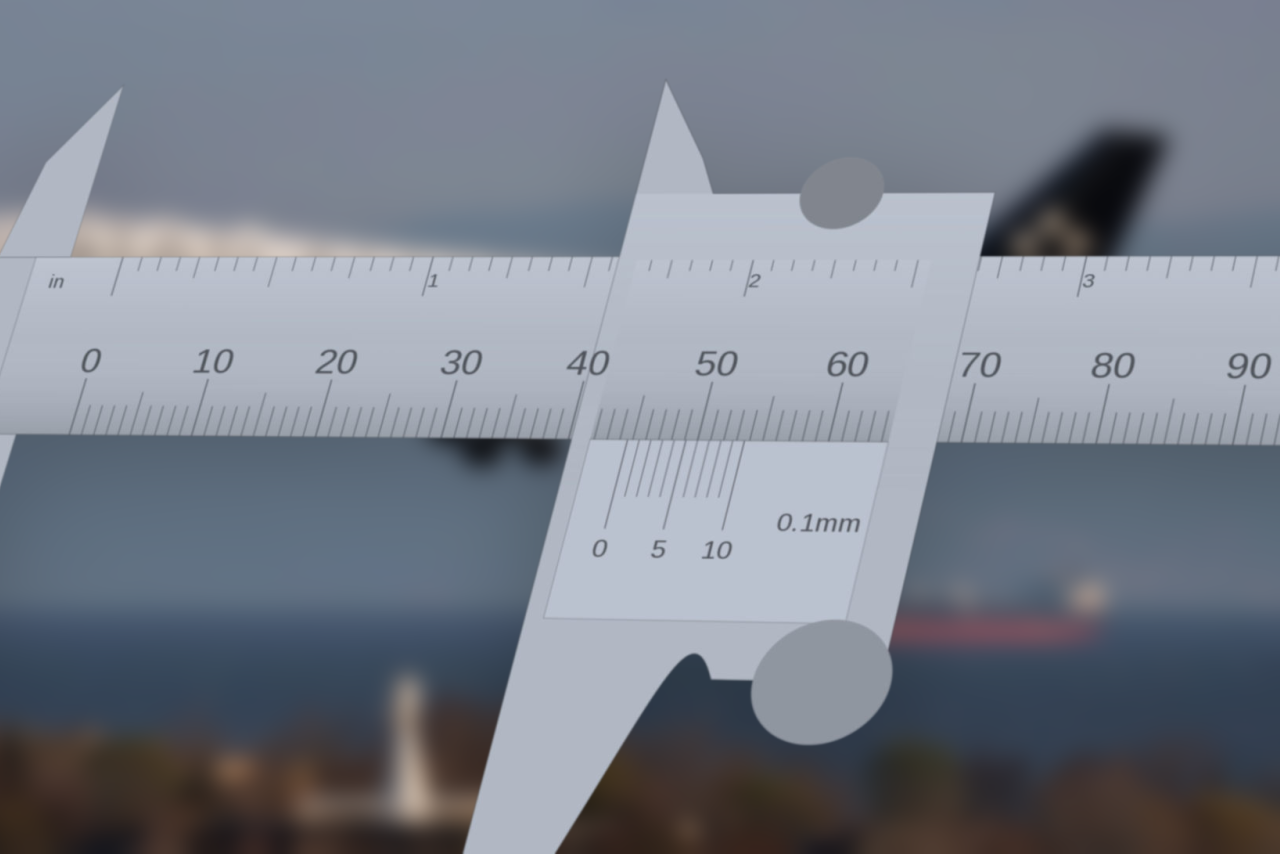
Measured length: 44.6 mm
